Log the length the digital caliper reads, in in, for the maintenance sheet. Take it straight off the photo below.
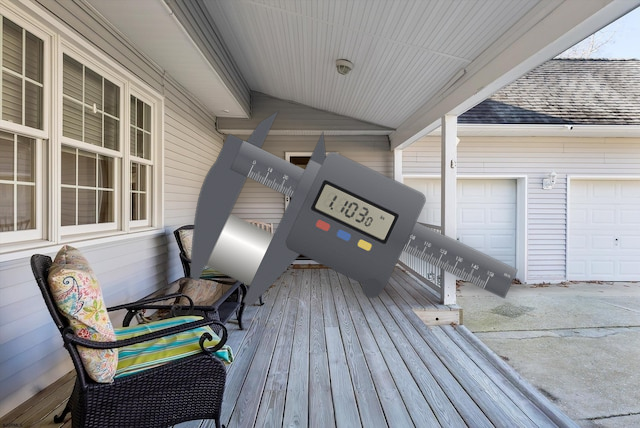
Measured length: 1.1030 in
